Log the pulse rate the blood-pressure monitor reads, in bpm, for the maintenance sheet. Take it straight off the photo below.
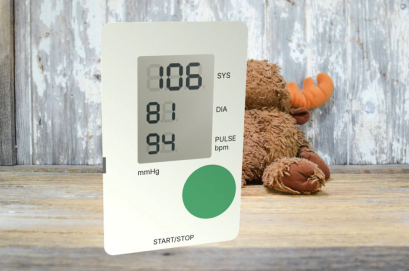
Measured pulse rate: 94 bpm
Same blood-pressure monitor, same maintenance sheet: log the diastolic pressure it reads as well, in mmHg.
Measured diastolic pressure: 81 mmHg
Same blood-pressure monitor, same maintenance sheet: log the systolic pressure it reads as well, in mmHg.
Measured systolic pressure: 106 mmHg
